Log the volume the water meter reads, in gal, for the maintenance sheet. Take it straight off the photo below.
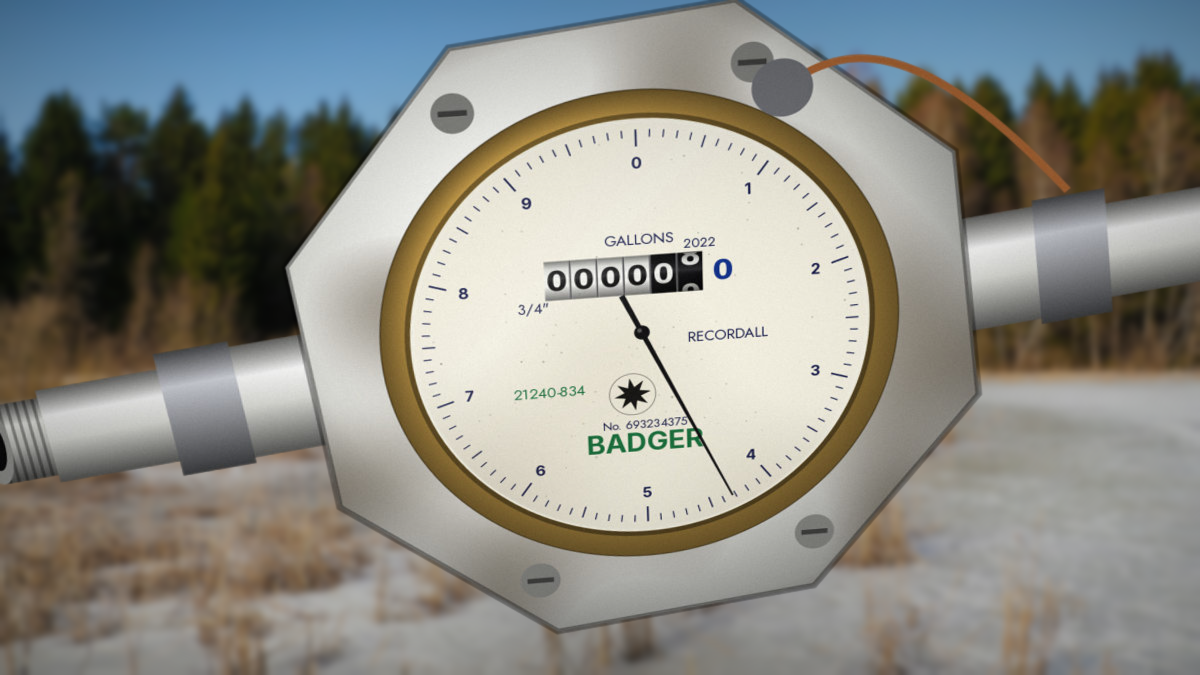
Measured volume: 84.3 gal
